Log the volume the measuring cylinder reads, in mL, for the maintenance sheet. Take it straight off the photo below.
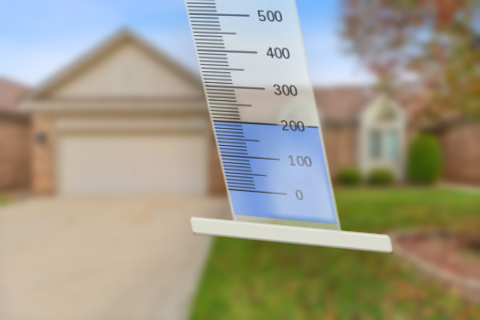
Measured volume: 200 mL
